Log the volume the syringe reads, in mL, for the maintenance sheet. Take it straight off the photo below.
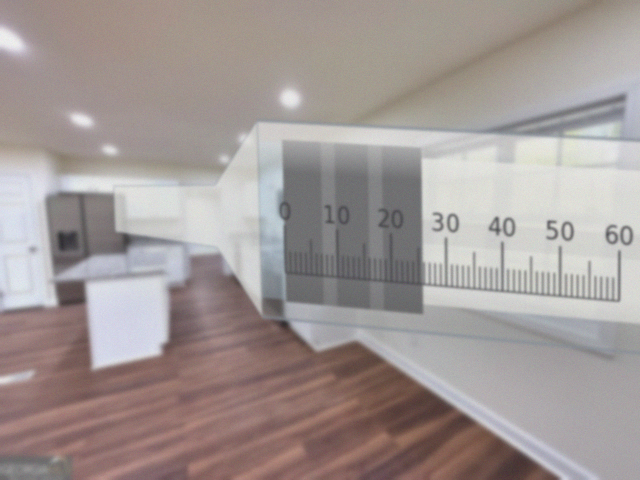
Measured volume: 0 mL
